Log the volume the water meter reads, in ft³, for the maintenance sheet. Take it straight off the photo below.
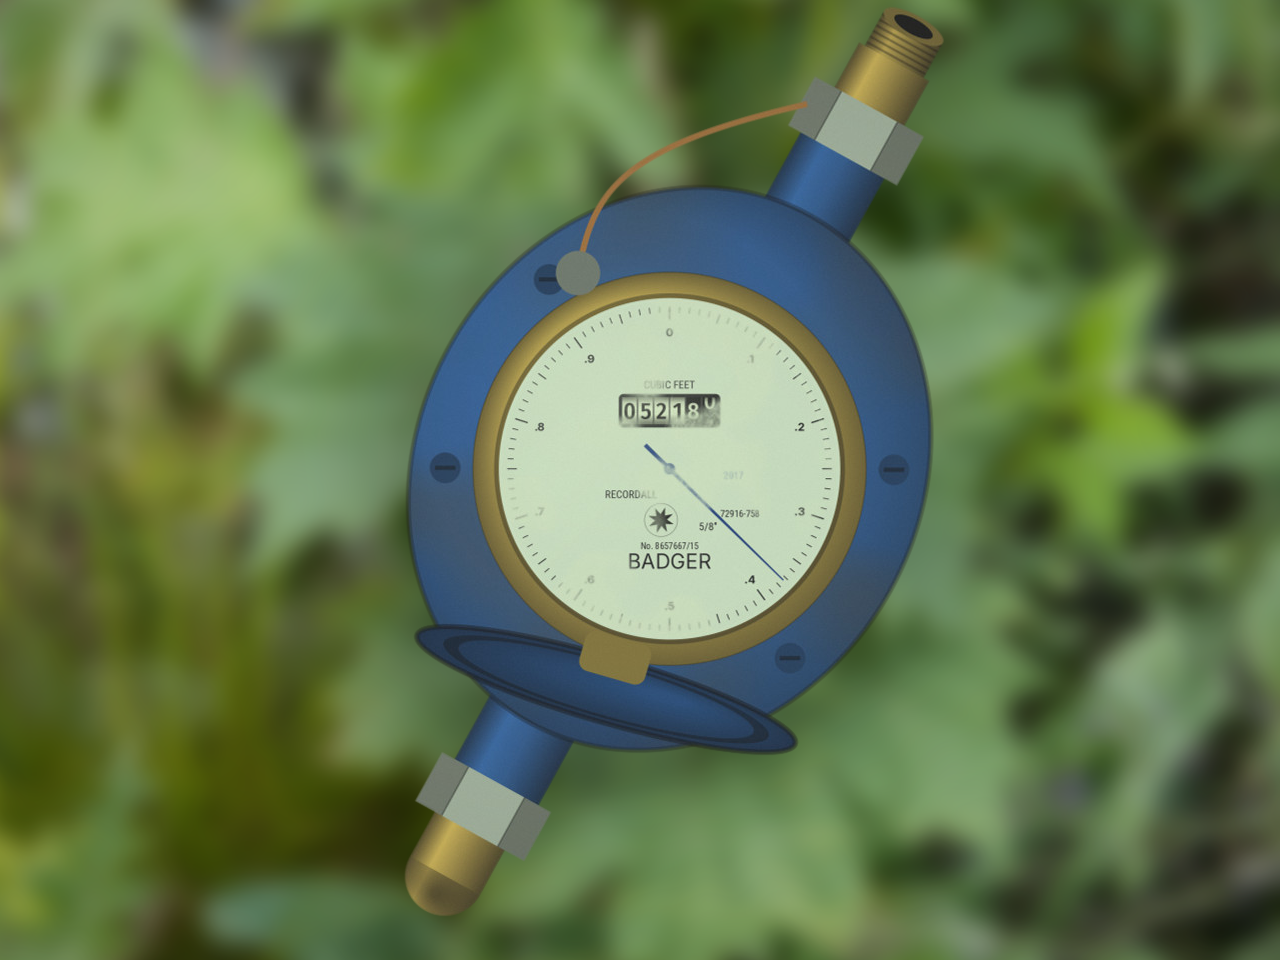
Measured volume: 52180.37 ft³
